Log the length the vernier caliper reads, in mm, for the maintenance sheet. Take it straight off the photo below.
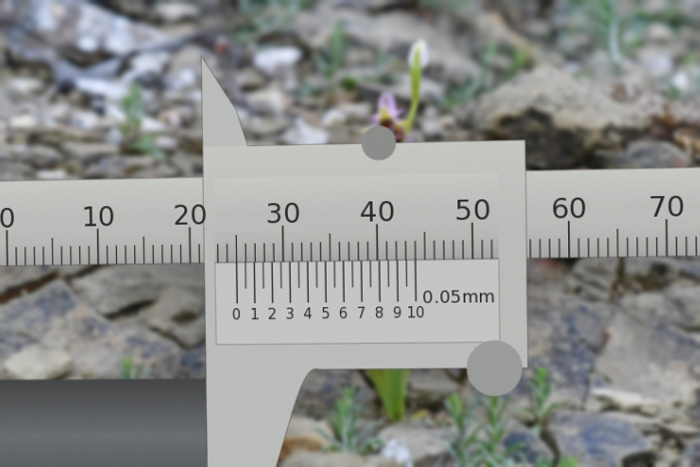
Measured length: 25.0 mm
